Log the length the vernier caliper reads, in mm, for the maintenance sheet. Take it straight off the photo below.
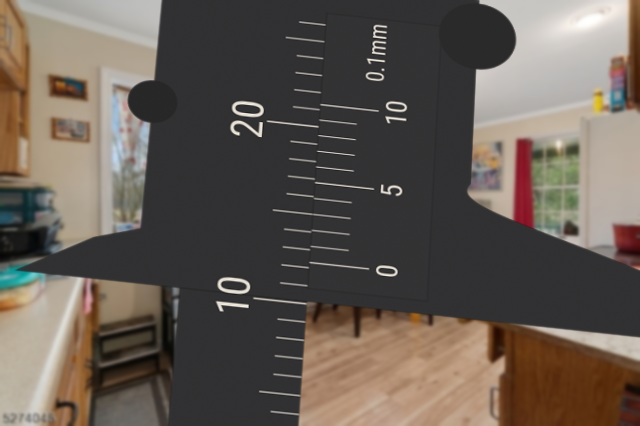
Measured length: 12.3 mm
